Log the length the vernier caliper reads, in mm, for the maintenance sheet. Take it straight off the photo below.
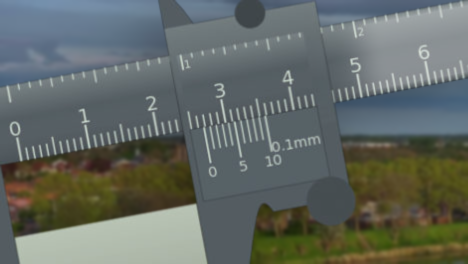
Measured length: 26.8 mm
